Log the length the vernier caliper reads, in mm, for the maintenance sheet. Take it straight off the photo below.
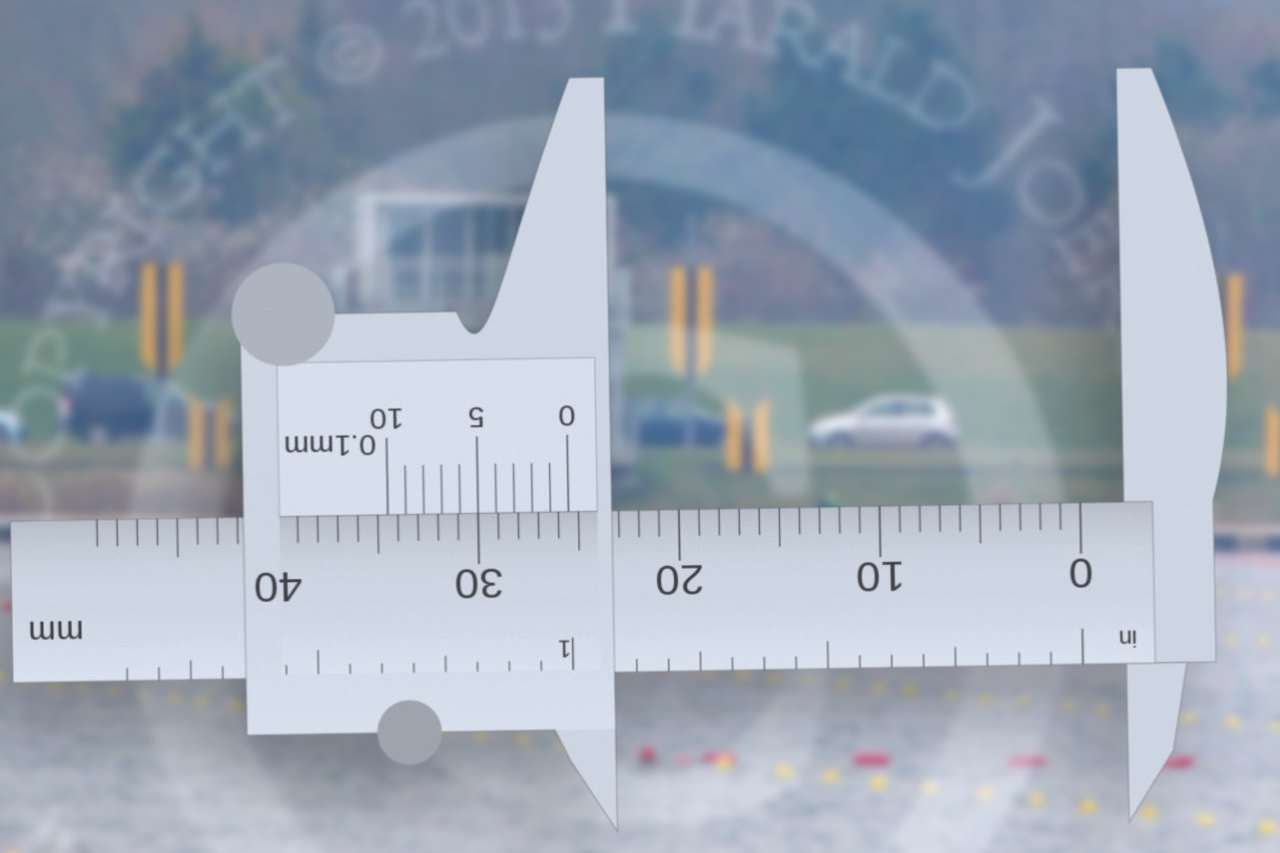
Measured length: 25.5 mm
